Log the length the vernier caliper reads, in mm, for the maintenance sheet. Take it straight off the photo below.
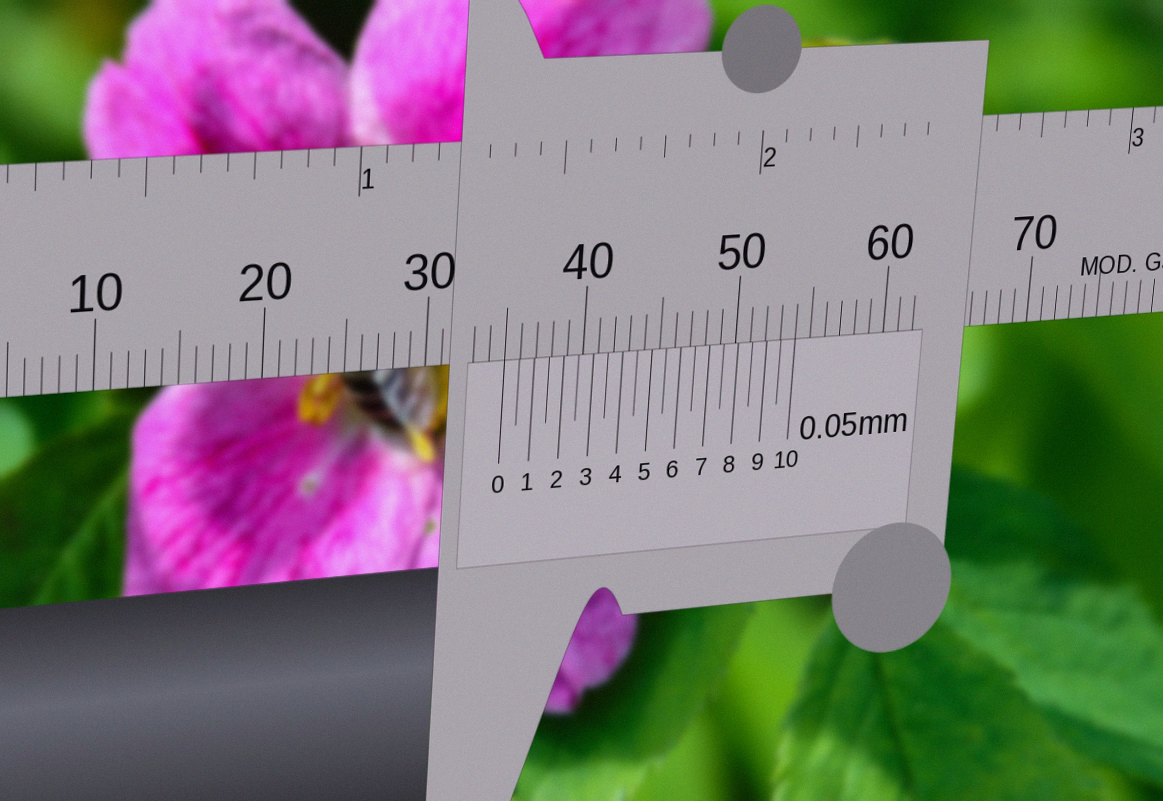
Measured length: 35.0 mm
